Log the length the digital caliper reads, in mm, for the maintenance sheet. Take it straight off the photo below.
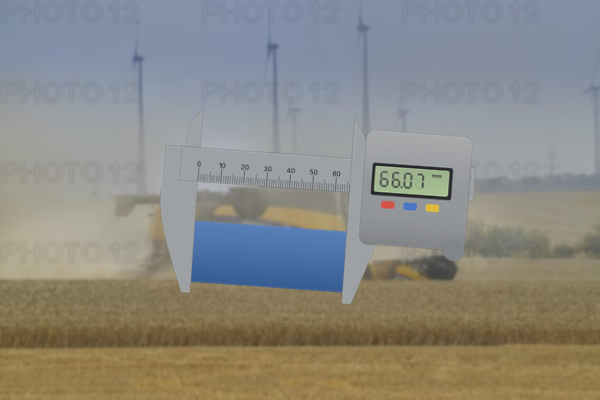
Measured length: 66.07 mm
